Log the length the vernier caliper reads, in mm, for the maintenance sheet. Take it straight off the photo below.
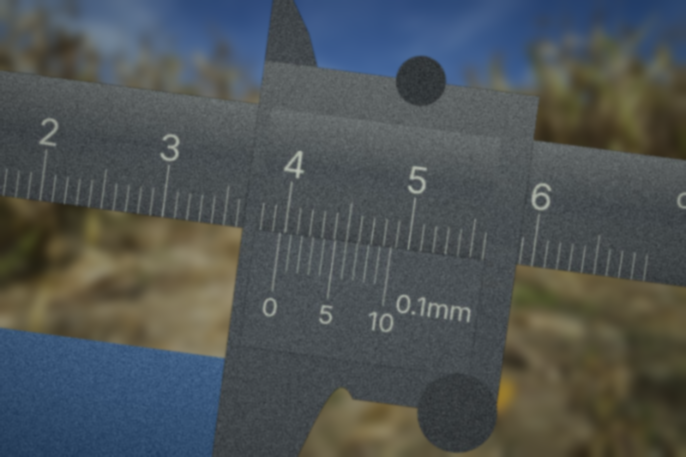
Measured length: 39.6 mm
